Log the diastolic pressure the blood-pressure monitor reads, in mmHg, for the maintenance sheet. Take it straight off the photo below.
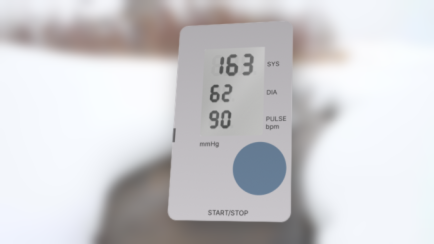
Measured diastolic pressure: 62 mmHg
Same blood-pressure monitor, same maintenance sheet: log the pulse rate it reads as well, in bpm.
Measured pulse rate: 90 bpm
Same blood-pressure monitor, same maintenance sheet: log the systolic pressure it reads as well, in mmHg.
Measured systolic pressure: 163 mmHg
